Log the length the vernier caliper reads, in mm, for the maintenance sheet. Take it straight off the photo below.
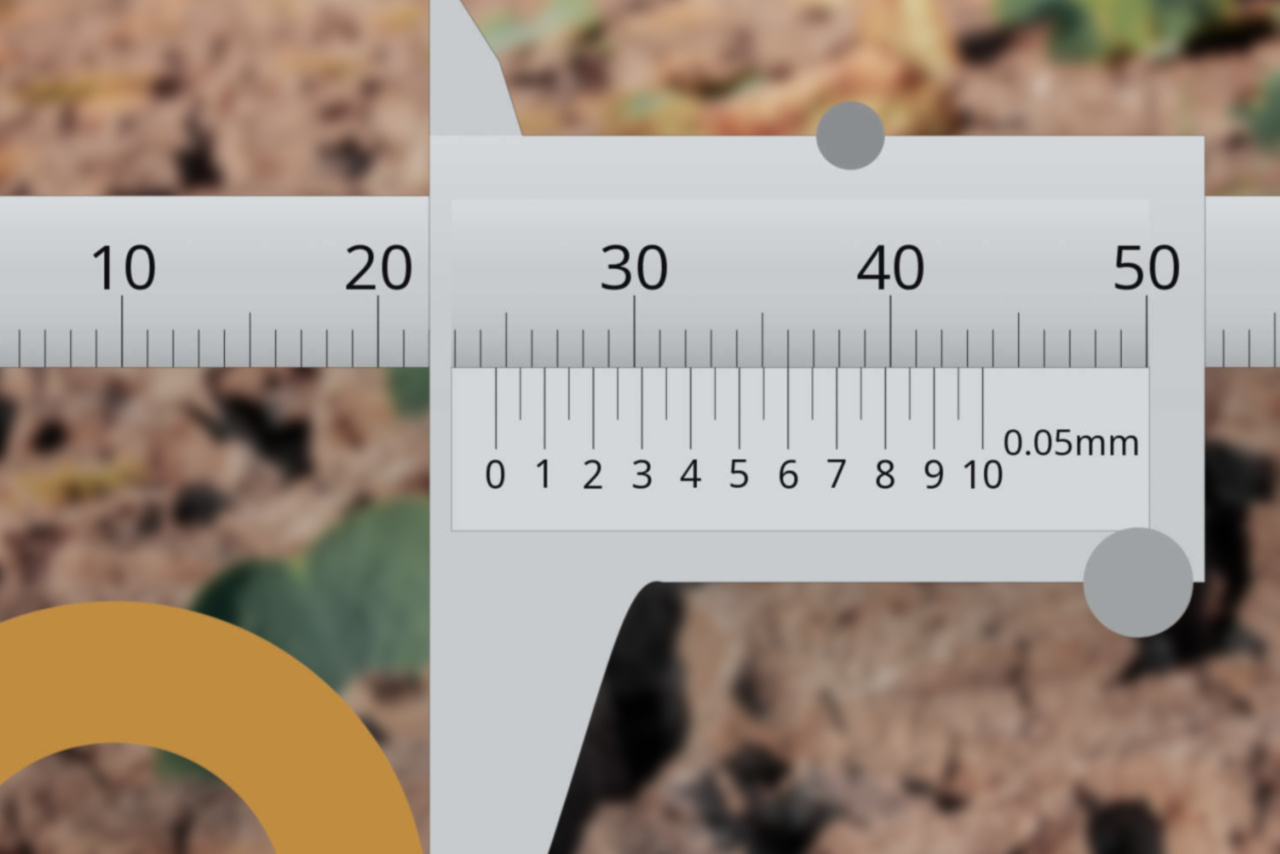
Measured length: 24.6 mm
